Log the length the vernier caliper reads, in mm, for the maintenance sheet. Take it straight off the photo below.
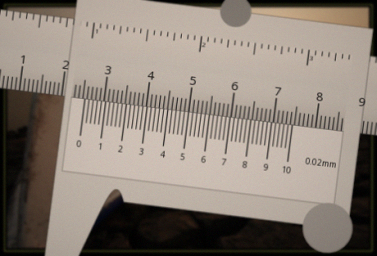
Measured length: 25.5 mm
